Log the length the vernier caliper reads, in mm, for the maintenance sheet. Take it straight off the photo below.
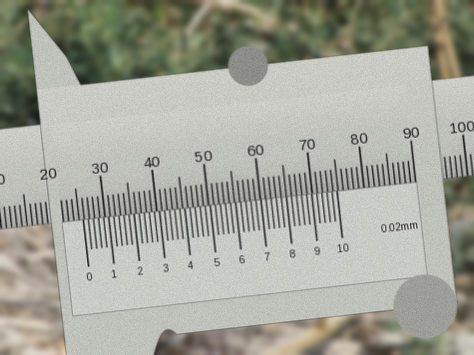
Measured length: 25.8 mm
